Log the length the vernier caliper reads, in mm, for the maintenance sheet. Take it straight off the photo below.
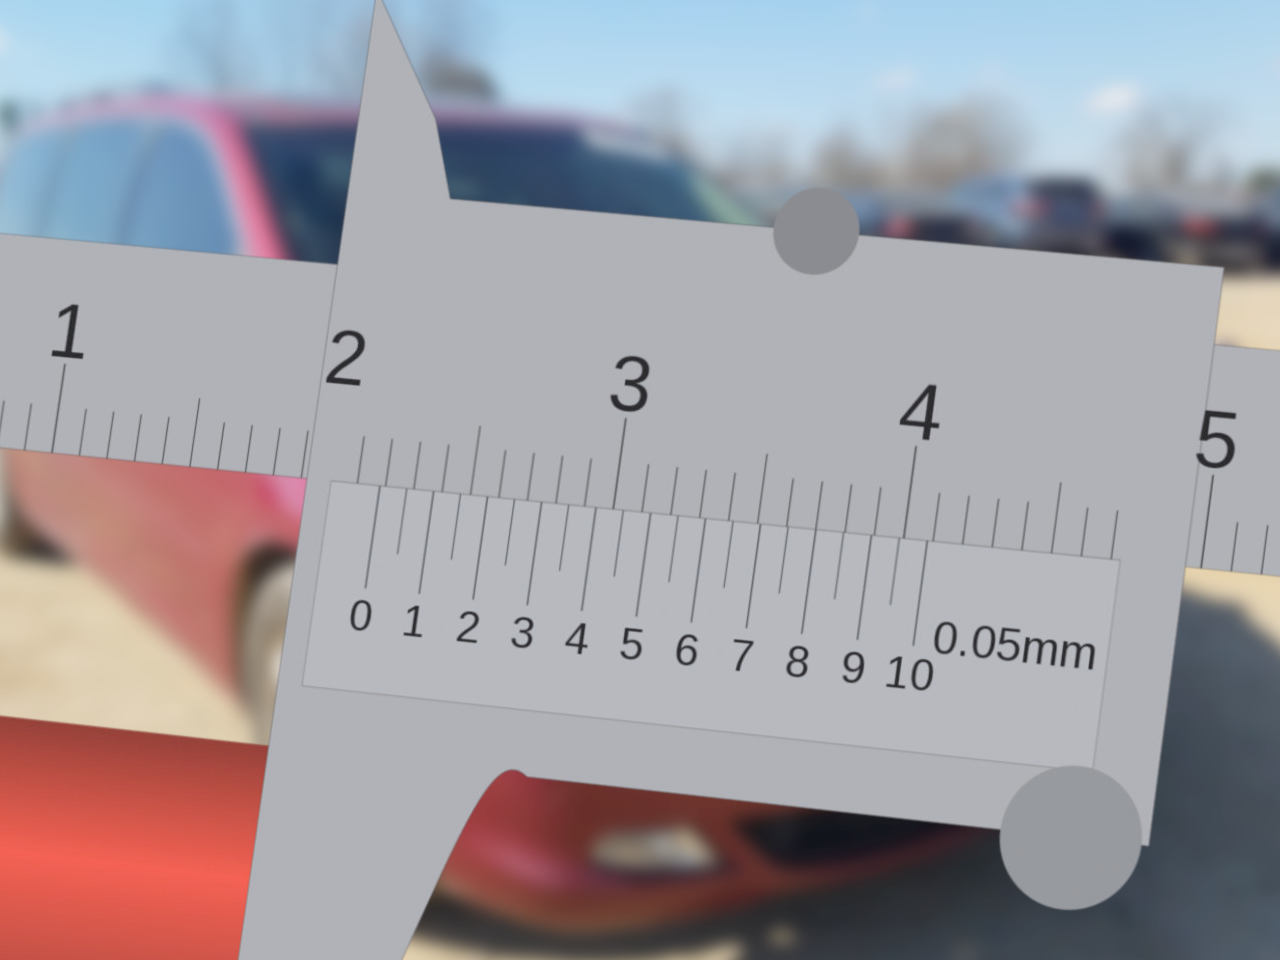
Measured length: 21.80 mm
